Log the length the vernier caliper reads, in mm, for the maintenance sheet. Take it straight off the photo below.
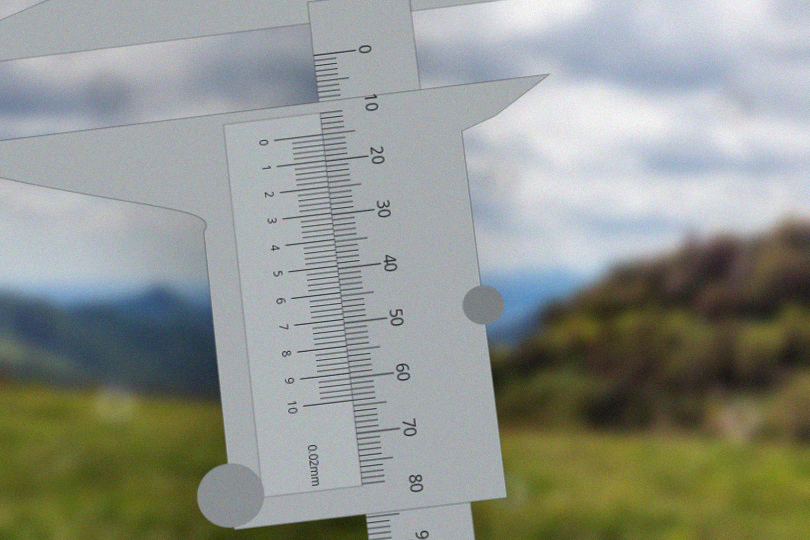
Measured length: 15.0 mm
